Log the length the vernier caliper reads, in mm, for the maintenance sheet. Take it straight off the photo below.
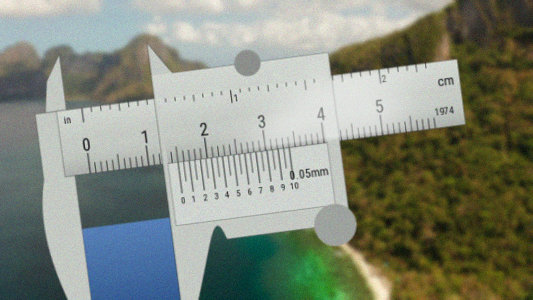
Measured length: 15.0 mm
